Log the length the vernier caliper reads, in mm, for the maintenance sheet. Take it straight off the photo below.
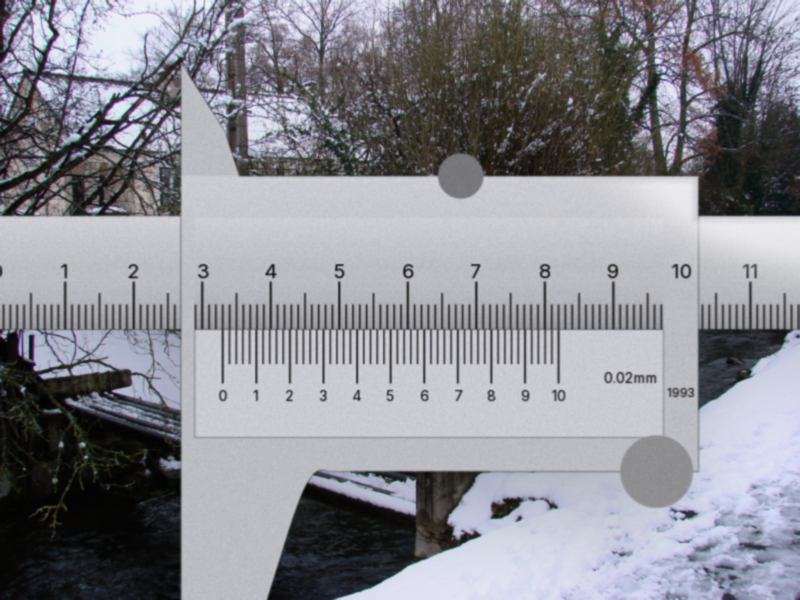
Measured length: 33.0 mm
